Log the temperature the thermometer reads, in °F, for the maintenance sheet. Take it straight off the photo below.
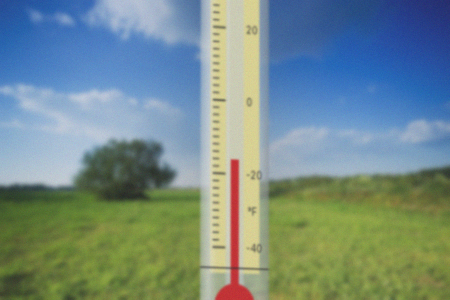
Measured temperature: -16 °F
